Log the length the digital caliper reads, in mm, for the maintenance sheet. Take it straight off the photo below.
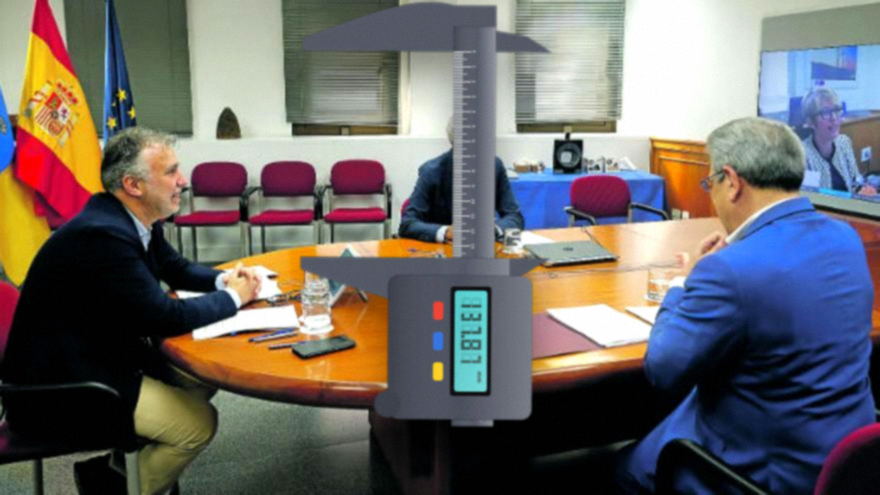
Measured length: 137.87 mm
